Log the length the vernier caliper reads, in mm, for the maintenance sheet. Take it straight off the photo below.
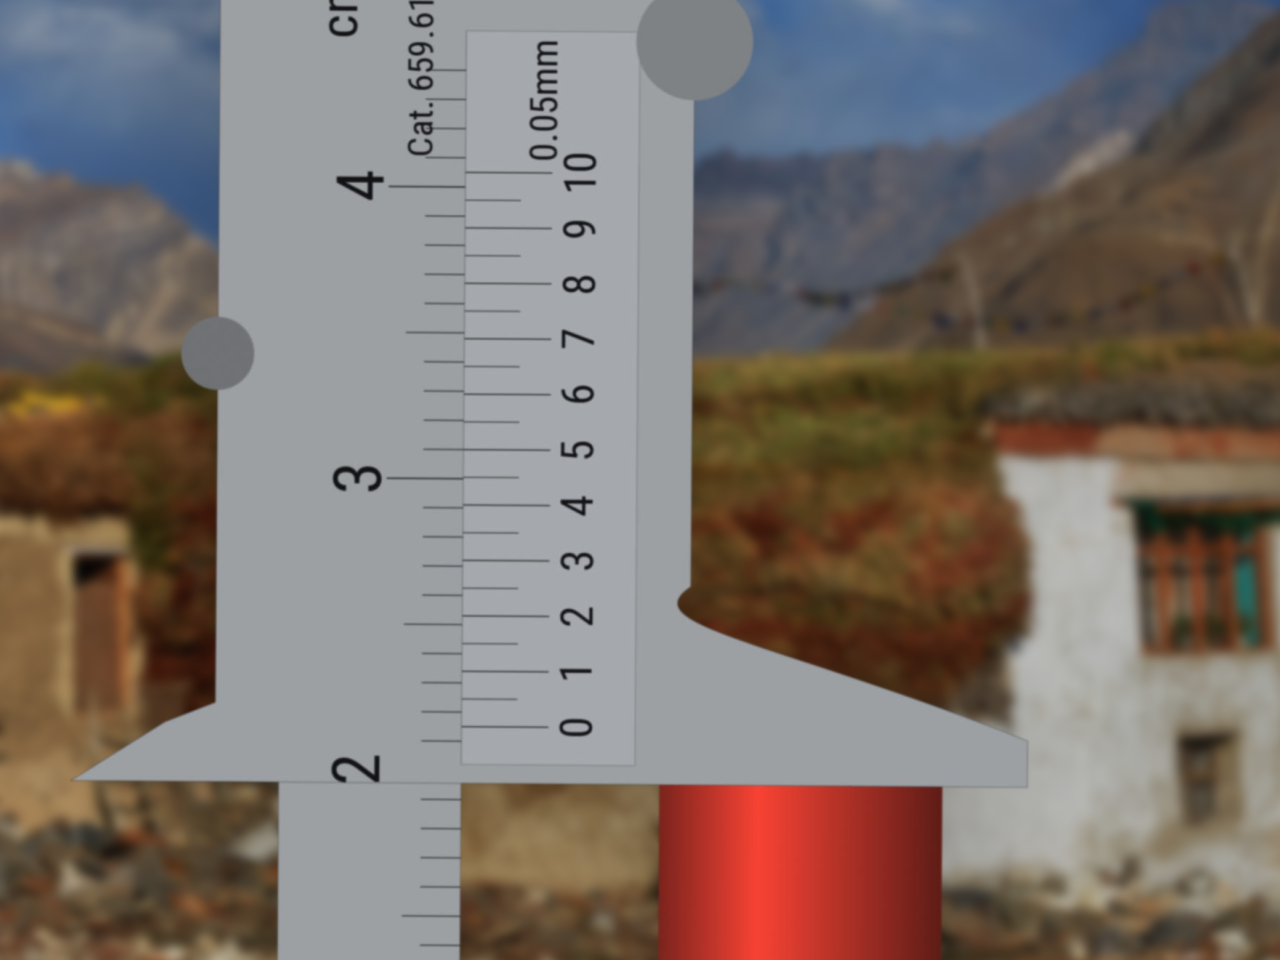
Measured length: 21.50 mm
